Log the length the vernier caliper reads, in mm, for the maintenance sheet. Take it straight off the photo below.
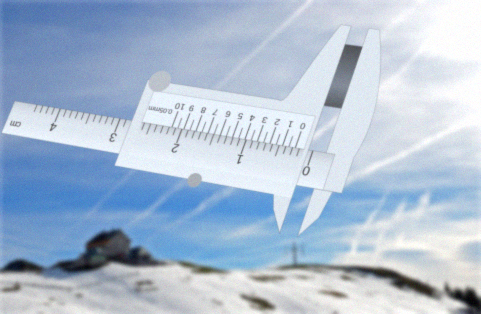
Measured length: 2.6 mm
